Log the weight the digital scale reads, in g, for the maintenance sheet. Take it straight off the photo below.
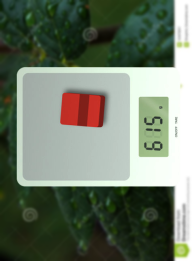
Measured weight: 615 g
